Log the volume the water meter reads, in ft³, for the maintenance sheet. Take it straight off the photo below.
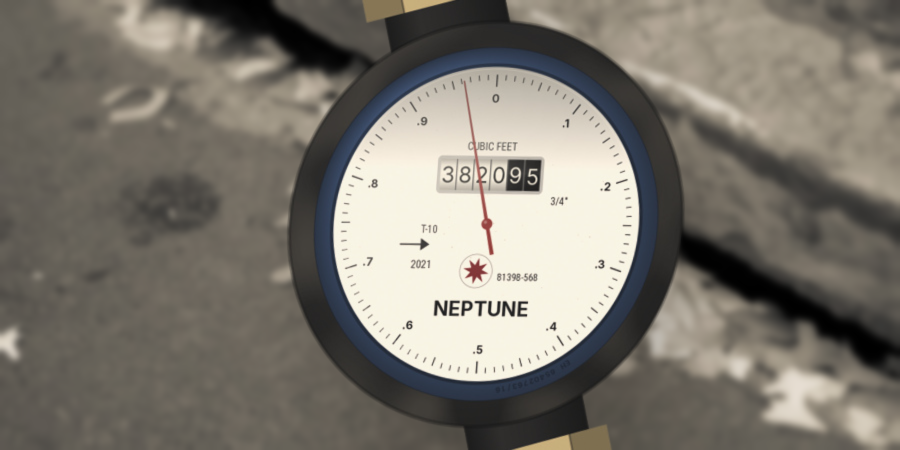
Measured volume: 382094.96 ft³
